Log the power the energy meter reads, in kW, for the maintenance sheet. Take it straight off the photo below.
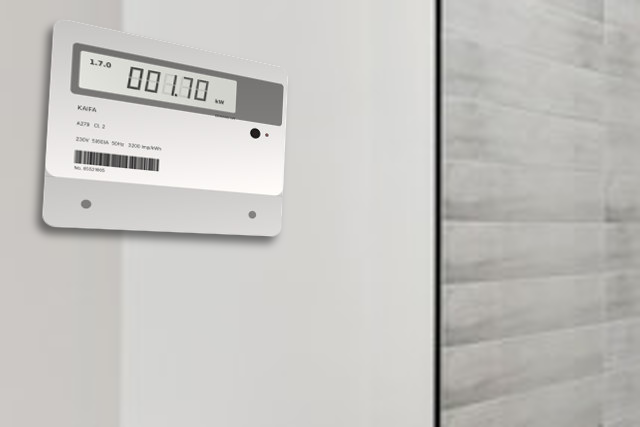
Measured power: 1.70 kW
